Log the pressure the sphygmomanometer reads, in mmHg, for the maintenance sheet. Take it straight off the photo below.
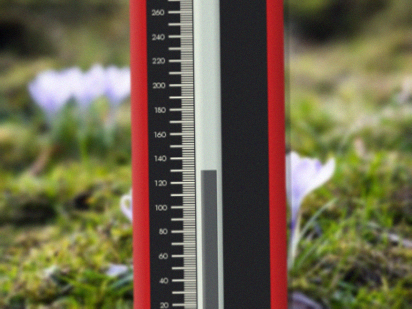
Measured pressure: 130 mmHg
